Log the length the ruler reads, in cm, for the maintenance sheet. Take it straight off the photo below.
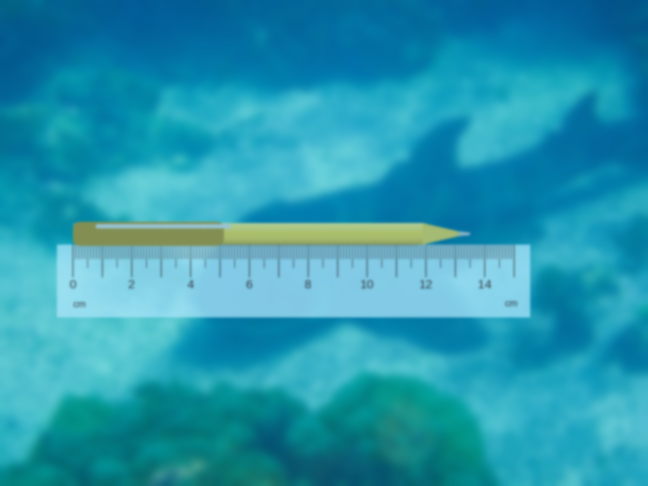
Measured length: 13.5 cm
